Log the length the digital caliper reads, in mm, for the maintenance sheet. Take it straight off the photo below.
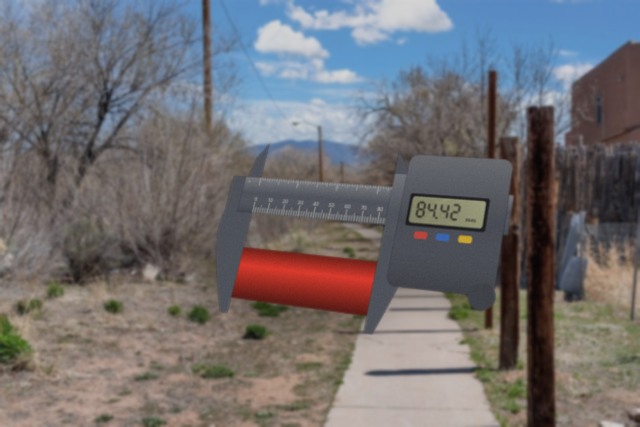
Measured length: 84.42 mm
